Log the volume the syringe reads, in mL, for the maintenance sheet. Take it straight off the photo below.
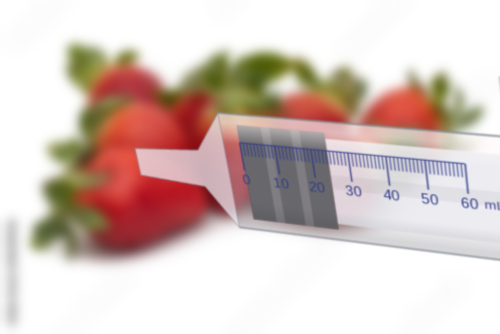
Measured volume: 0 mL
